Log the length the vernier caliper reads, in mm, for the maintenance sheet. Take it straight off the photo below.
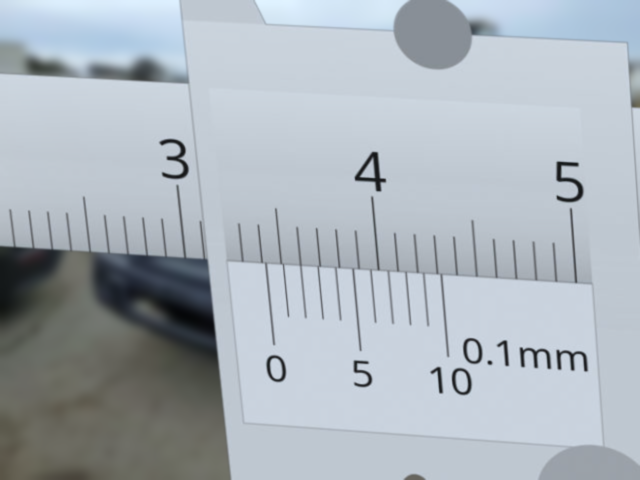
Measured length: 34.2 mm
